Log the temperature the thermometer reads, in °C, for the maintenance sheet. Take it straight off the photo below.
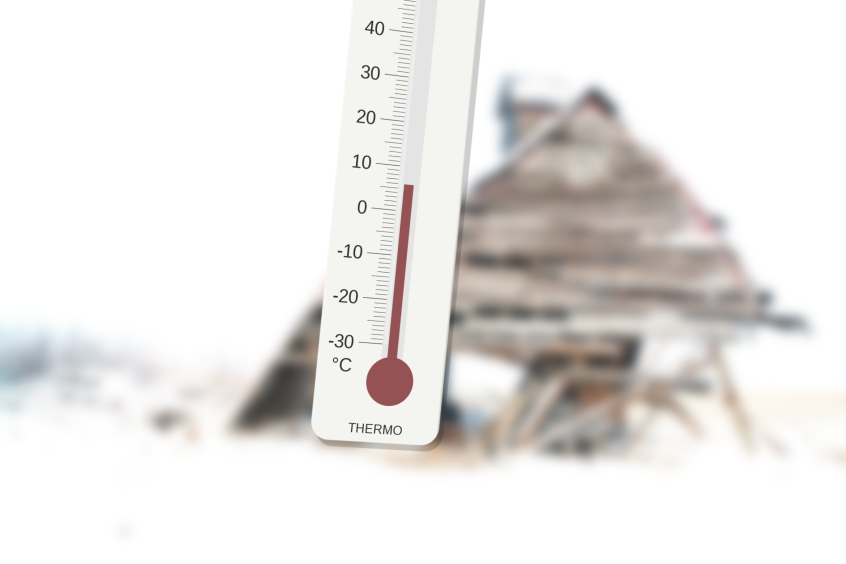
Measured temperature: 6 °C
